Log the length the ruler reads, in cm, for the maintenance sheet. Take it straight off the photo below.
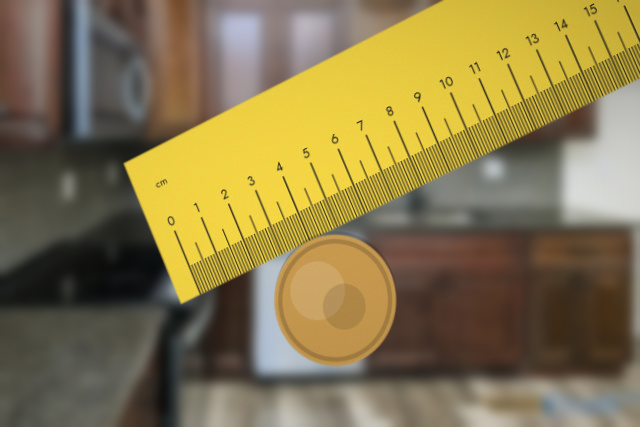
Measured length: 4 cm
